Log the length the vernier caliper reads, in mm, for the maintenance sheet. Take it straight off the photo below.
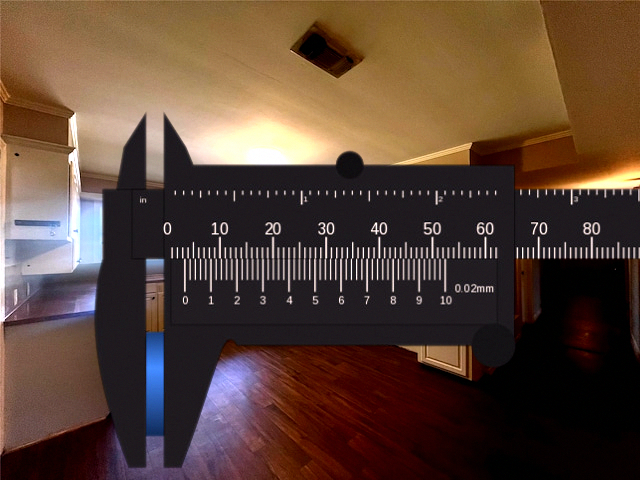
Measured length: 3.4 mm
